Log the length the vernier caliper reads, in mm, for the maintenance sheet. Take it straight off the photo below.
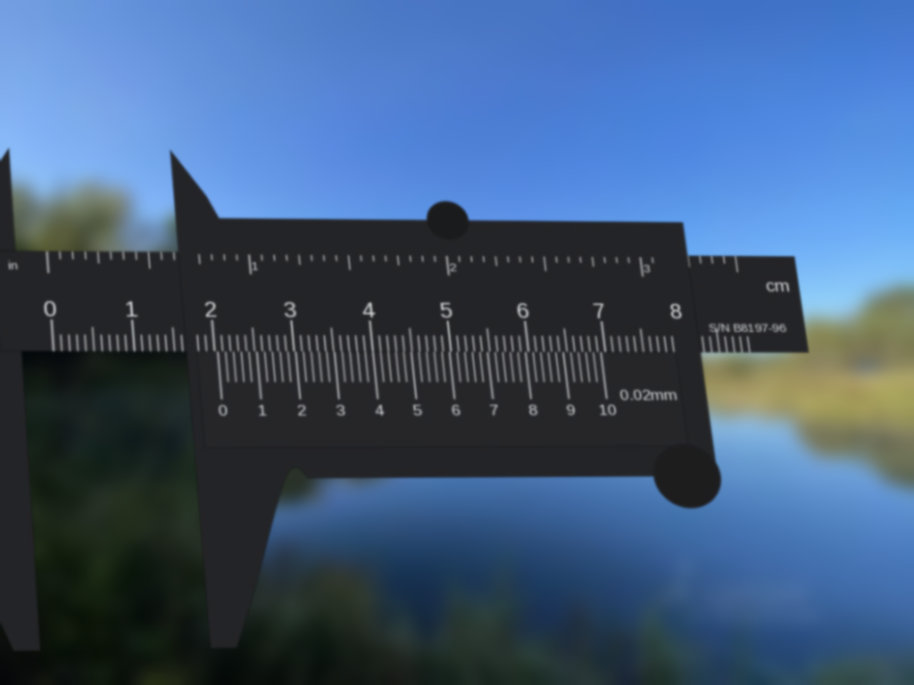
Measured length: 20.4 mm
